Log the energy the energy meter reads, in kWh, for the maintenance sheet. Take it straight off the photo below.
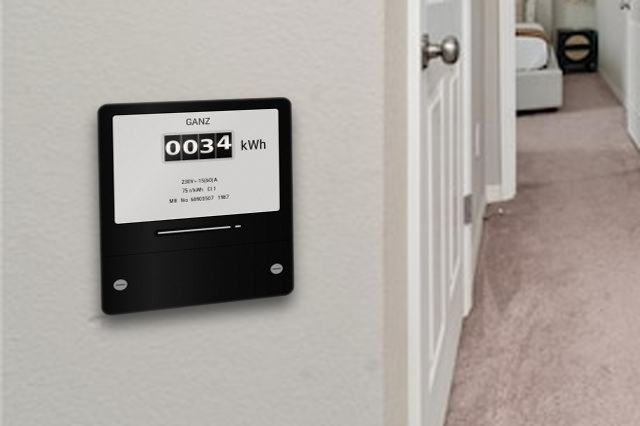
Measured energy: 34 kWh
